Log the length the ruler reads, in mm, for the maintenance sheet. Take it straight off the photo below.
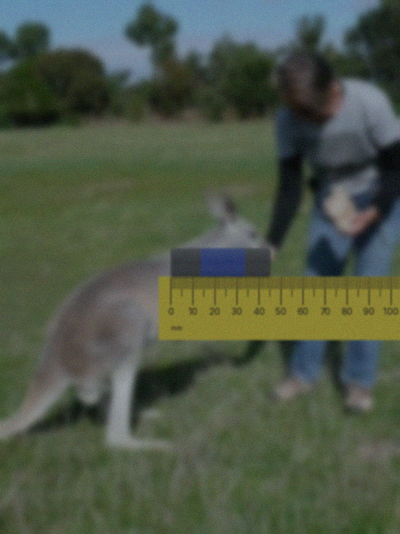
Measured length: 45 mm
